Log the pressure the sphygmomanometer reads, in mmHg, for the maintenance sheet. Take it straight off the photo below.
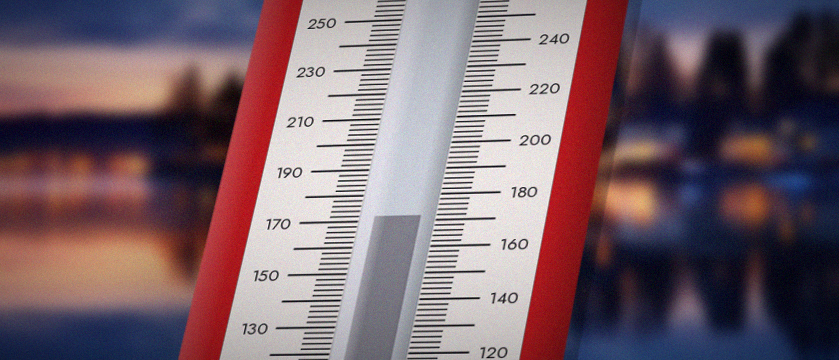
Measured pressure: 172 mmHg
